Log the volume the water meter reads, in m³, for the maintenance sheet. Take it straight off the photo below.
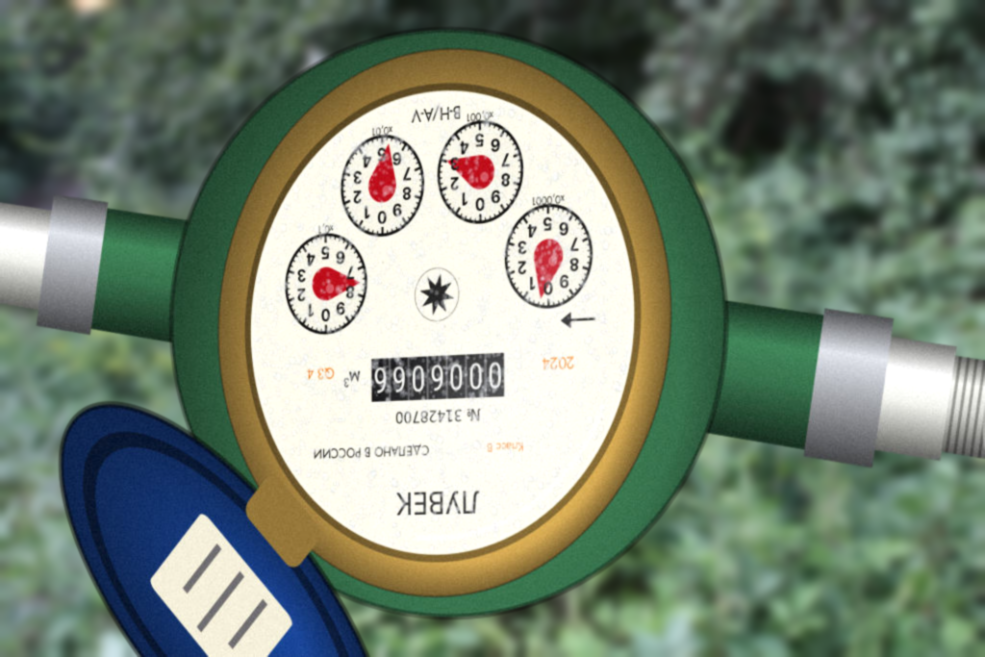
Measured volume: 6066.7530 m³
